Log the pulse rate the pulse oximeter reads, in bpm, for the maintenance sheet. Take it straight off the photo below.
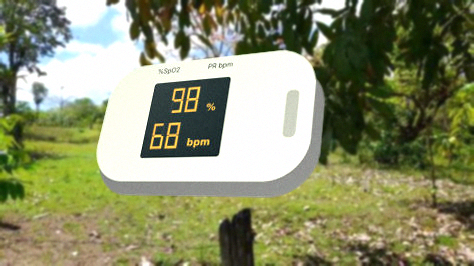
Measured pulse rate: 68 bpm
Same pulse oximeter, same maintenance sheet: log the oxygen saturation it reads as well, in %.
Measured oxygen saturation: 98 %
